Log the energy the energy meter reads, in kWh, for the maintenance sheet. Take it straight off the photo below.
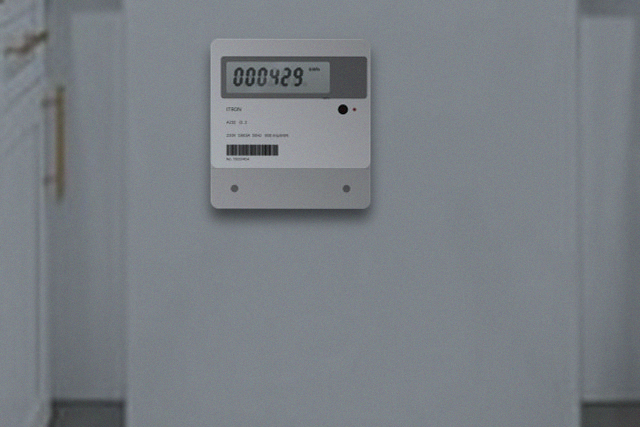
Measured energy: 429 kWh
